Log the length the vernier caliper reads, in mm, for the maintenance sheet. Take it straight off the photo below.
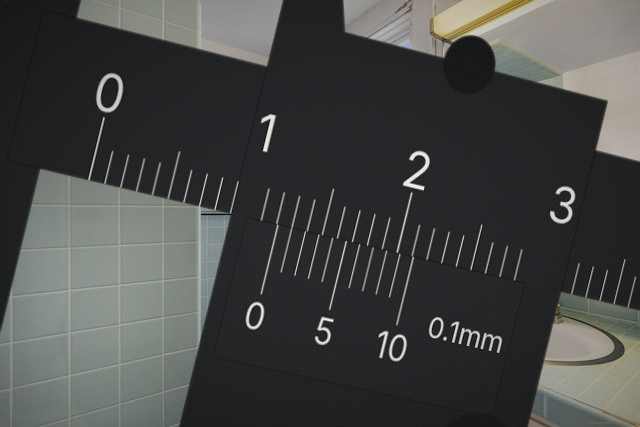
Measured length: 12.1 mm
